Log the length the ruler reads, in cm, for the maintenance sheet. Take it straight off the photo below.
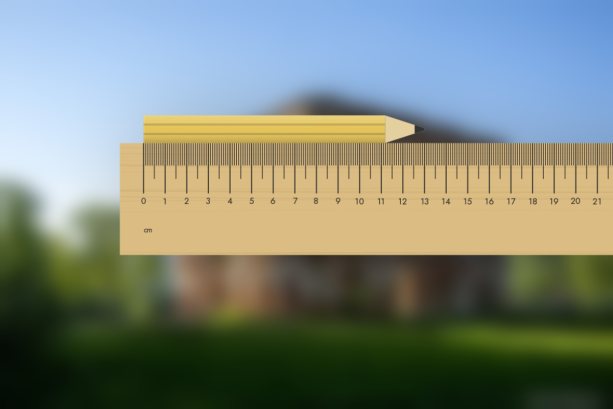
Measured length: 13 cm
